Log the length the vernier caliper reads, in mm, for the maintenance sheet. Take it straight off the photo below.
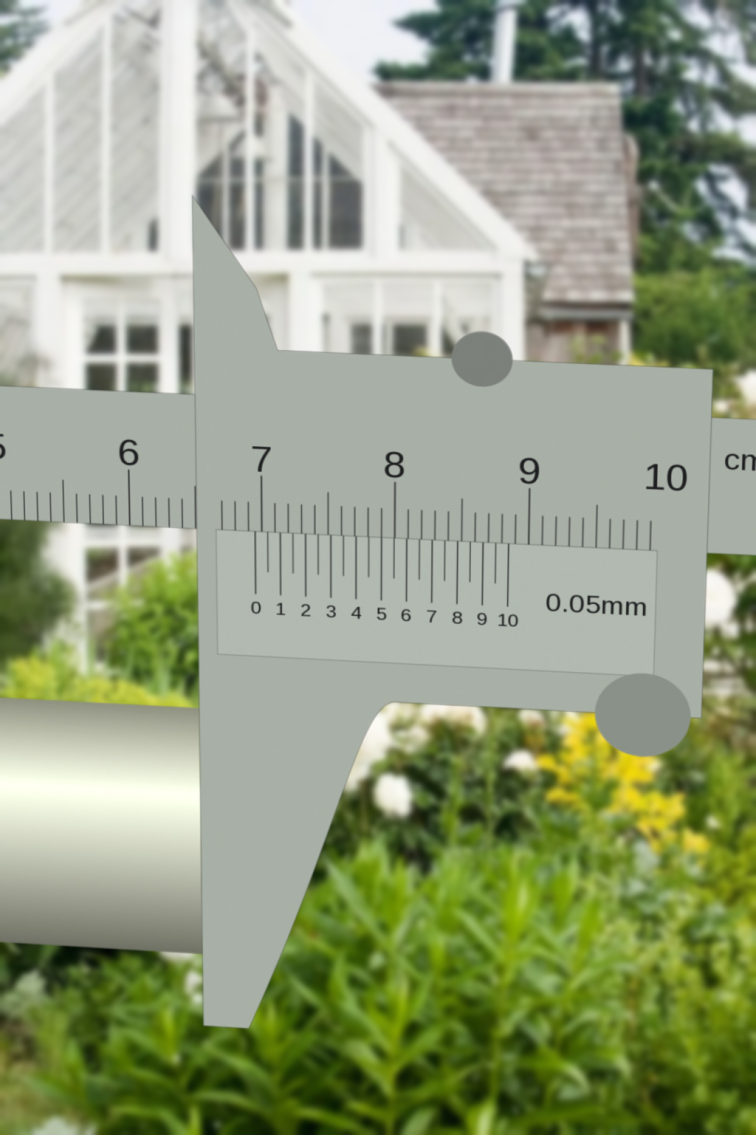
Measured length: 69.5 mm
